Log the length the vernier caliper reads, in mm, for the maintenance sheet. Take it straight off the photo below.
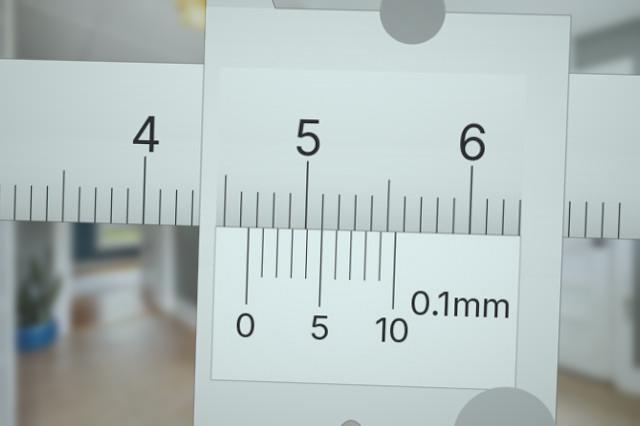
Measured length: 46.5 mm
